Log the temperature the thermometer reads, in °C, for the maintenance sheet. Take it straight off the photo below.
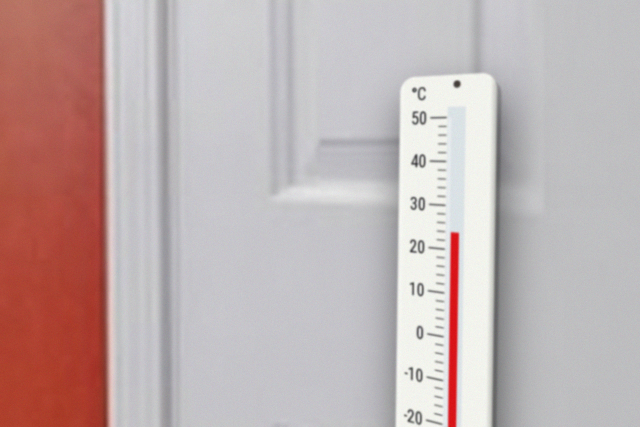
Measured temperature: 24 °C
